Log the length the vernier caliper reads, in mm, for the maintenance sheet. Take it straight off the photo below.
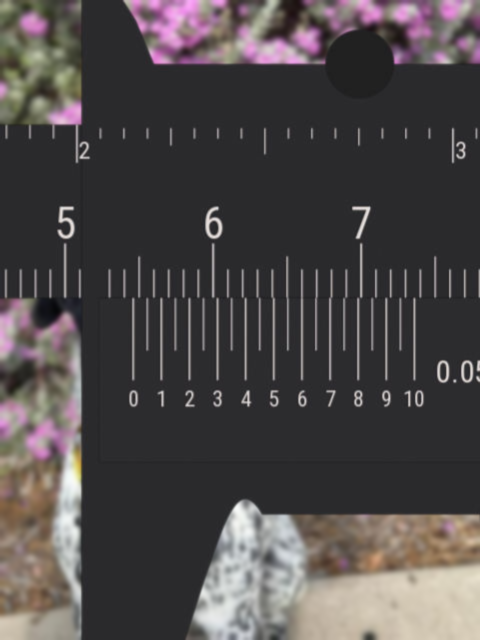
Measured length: 54.6 mm
